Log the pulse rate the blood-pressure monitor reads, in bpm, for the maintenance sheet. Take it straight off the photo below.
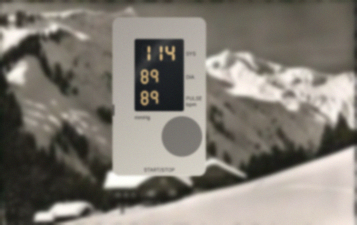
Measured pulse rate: 89 bpm
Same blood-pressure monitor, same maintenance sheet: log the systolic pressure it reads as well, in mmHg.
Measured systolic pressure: 114 mmHg
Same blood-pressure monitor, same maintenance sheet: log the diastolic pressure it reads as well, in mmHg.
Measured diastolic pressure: 89 mmHg
